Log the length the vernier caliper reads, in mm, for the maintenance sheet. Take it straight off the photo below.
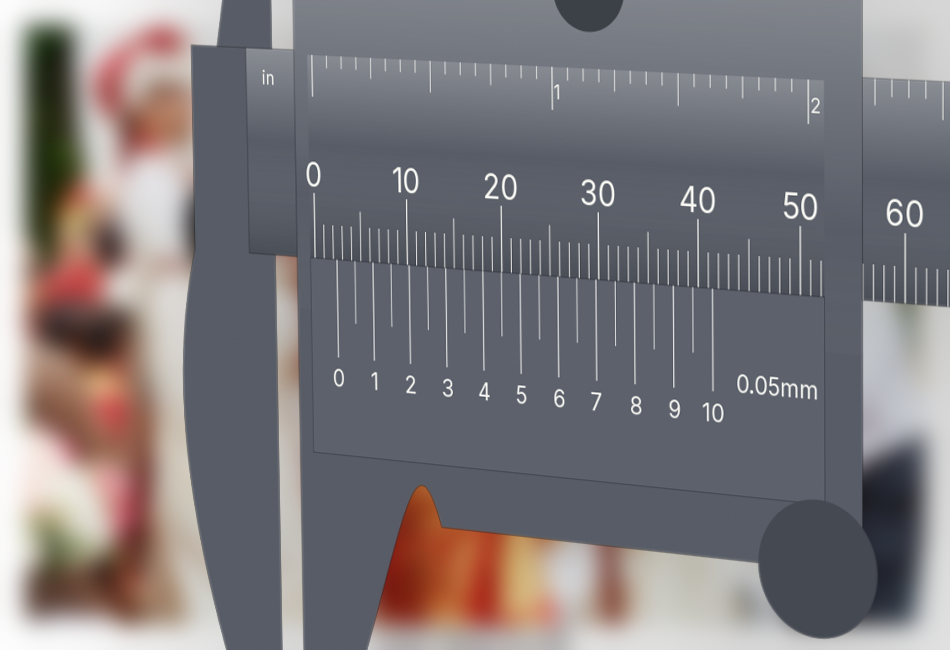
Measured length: 2.4 mm
